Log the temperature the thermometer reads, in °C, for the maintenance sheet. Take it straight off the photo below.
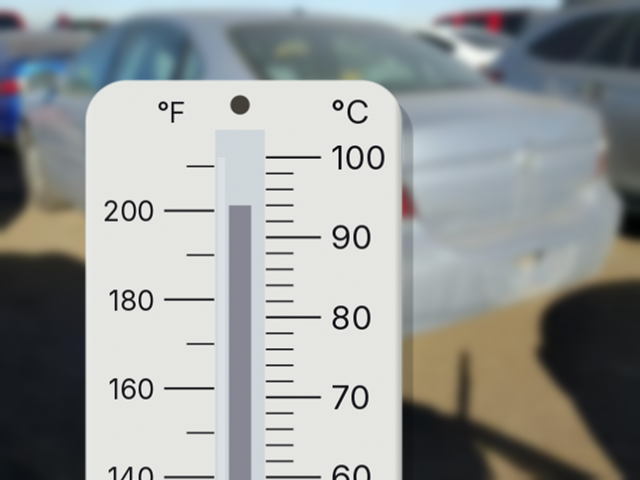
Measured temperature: 94 °C
